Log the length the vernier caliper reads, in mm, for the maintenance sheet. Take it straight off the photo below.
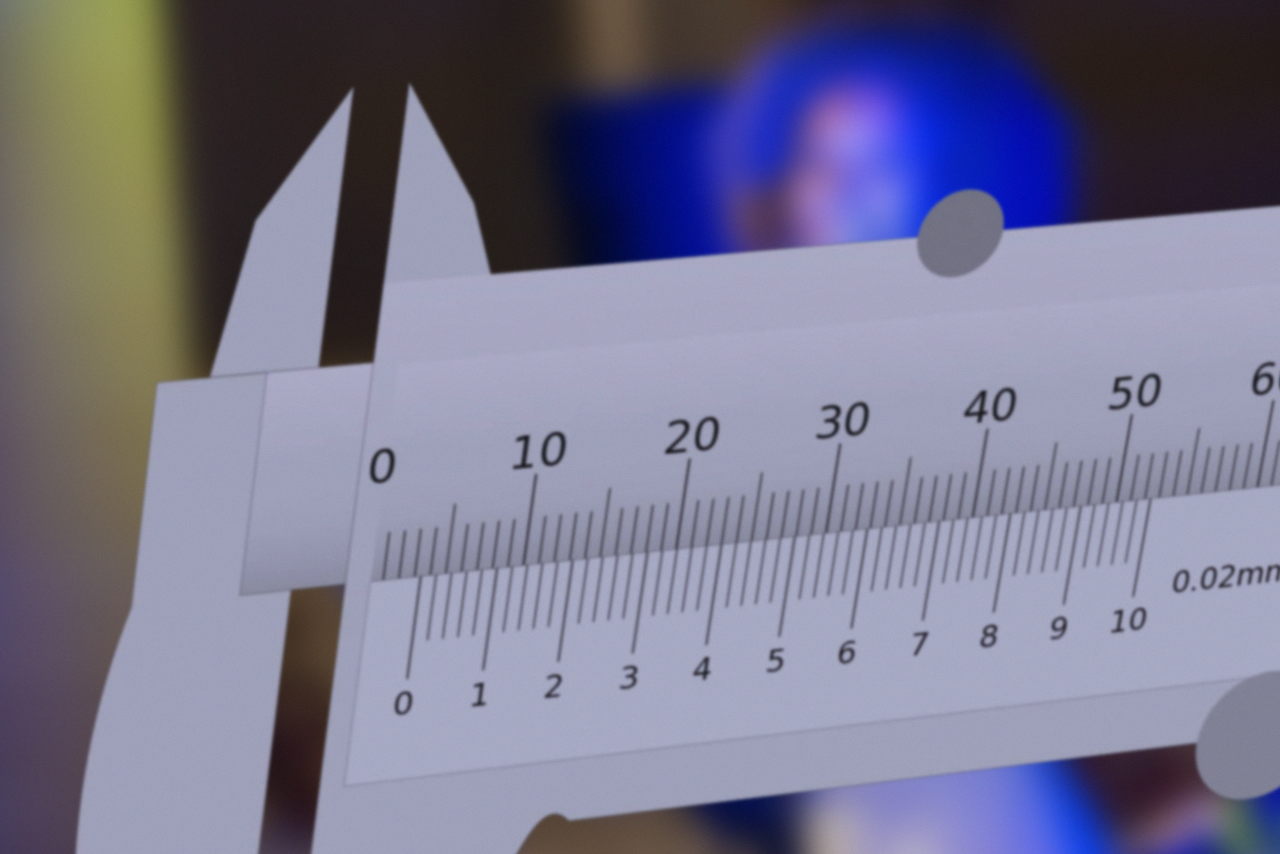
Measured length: 3.4 mm
